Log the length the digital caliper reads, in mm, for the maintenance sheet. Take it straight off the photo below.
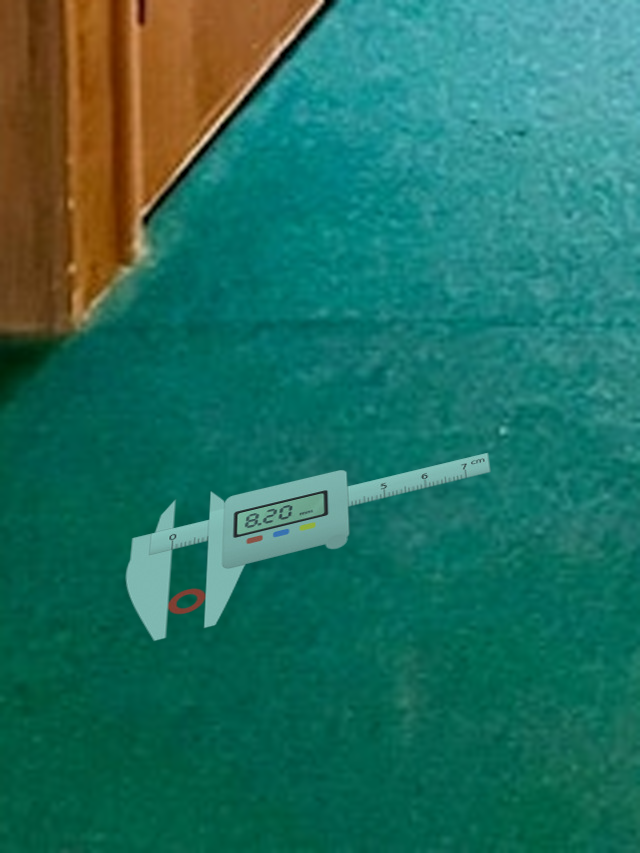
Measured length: 8.20 mm
